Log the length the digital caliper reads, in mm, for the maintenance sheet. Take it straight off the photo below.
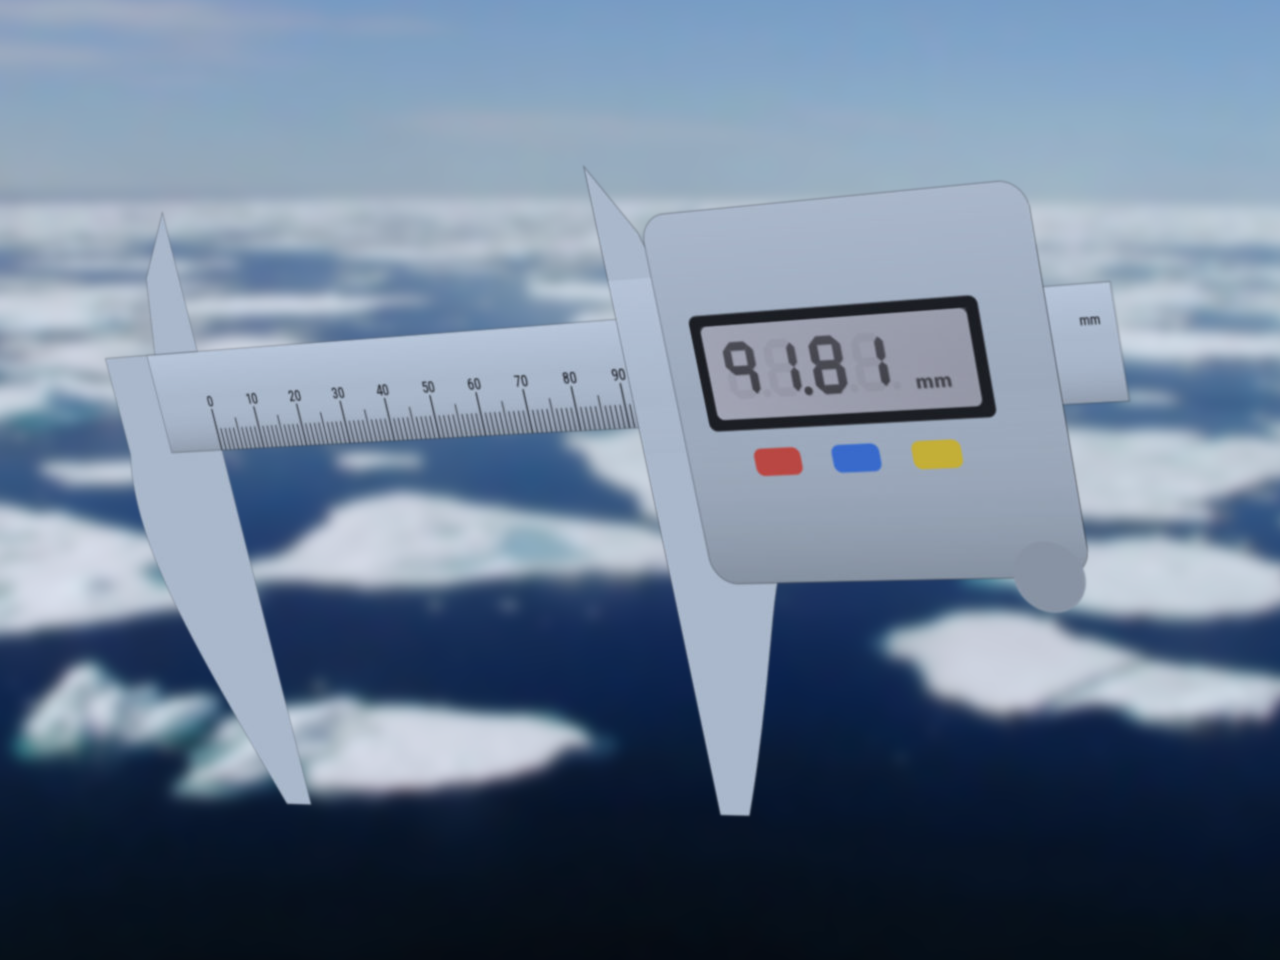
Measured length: 91.81 mm
